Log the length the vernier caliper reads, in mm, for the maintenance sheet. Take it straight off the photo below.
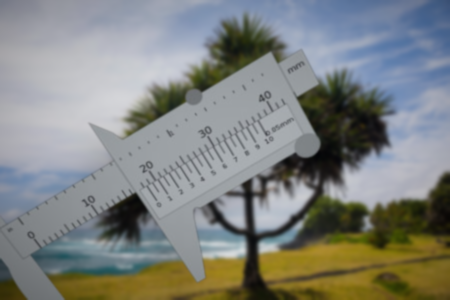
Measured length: 18.5 mm
